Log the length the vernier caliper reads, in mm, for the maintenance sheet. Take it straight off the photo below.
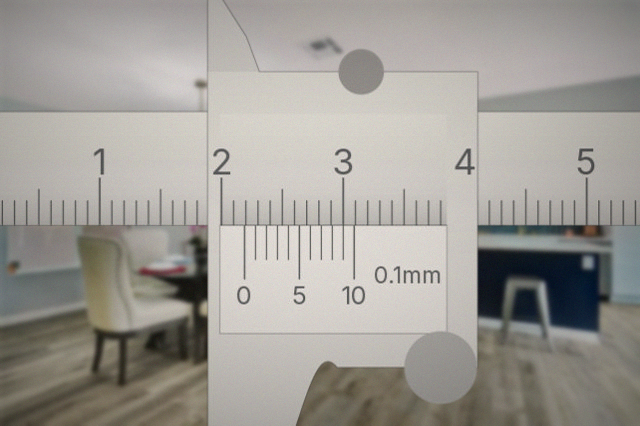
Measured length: 21.9 mm
